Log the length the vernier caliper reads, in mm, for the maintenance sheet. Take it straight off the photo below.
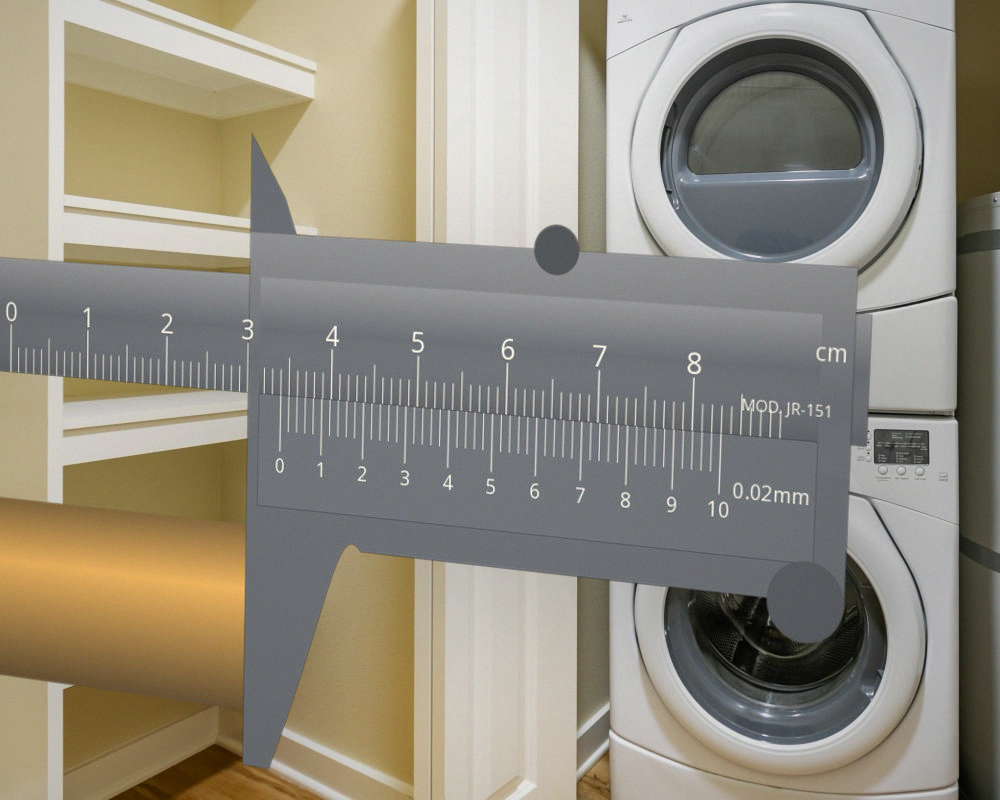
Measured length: 34.0 mm
